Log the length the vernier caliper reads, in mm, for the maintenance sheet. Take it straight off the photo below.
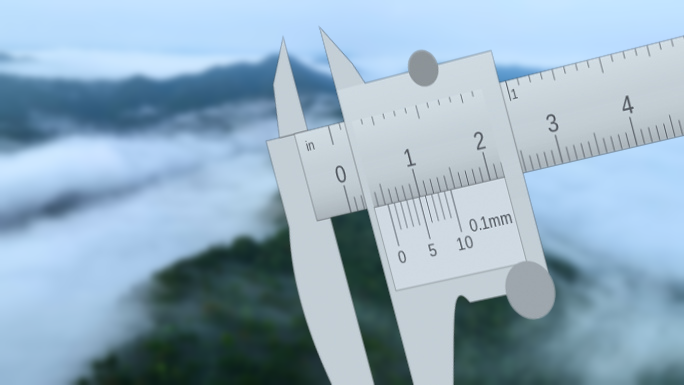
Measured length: 5.4 mm
